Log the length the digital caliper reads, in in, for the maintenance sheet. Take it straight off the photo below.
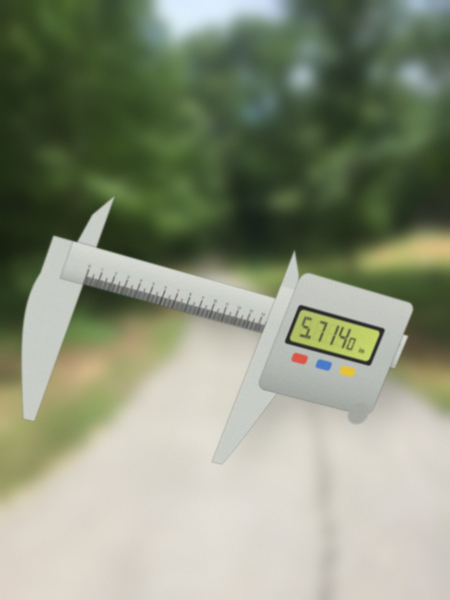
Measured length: 5.7140 in
